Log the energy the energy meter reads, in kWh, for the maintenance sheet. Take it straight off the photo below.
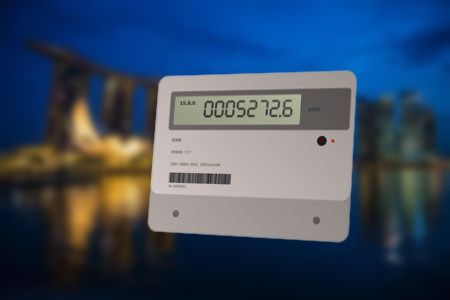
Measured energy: 5272.6 kWh
